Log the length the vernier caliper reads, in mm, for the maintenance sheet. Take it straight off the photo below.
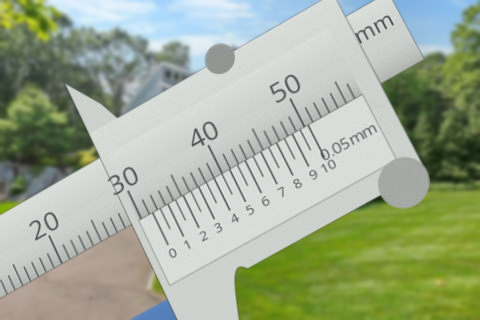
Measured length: 31.4 mm
